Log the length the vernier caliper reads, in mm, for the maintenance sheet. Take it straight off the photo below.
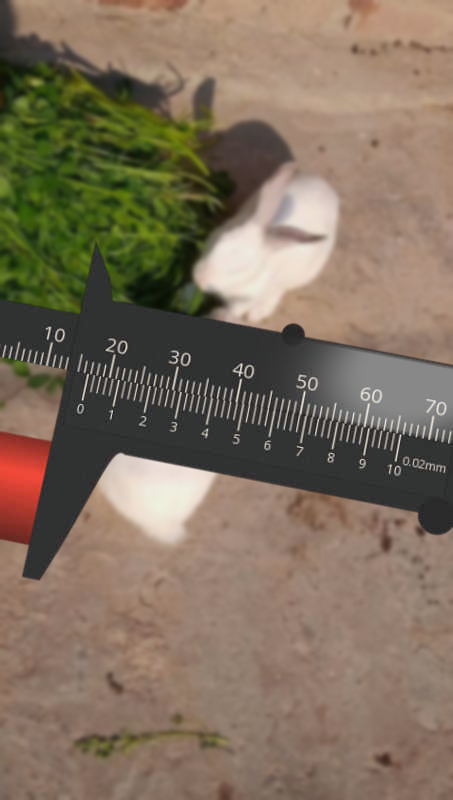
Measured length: 16.6 mm
